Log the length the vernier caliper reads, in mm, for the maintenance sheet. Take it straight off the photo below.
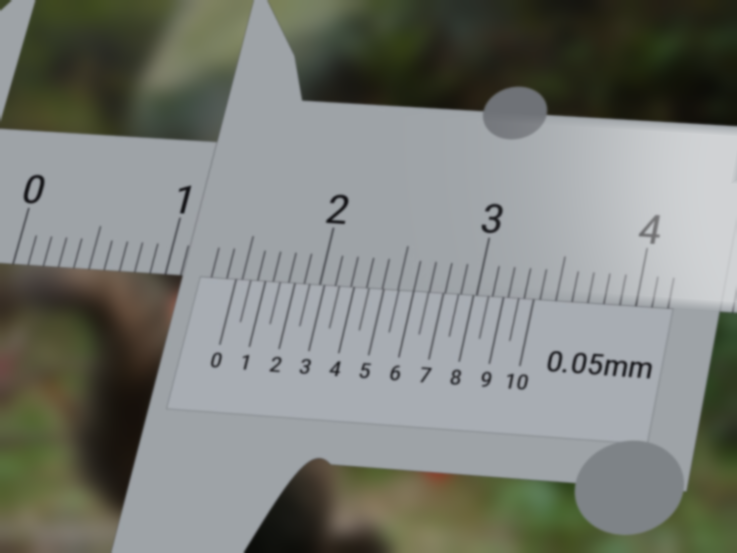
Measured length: 14.6 mm
